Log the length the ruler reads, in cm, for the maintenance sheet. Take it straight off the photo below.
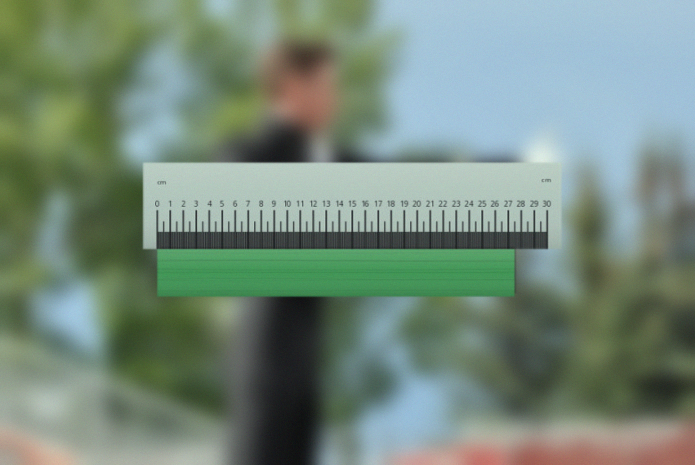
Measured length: 27.5 cm
